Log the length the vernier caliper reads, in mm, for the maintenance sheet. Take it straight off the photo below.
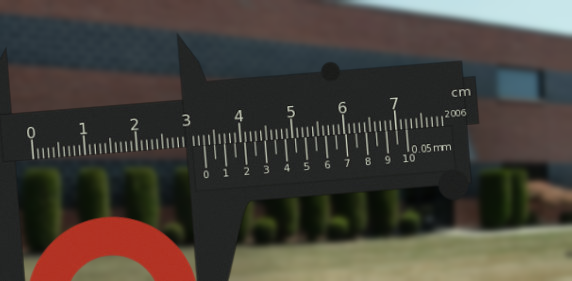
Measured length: 33.0 mm
